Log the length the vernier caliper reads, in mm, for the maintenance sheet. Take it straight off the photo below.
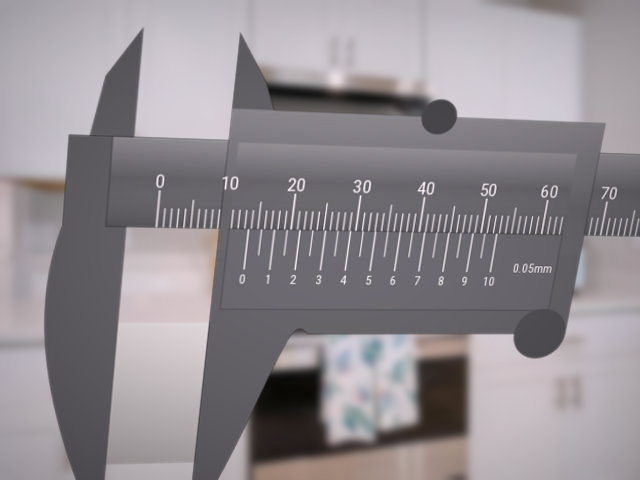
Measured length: 13.6 mm
